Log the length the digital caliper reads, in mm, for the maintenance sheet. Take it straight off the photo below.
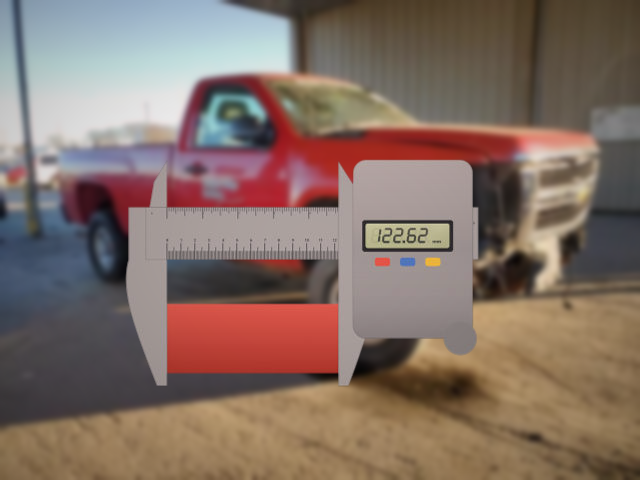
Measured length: 122.62 mm
